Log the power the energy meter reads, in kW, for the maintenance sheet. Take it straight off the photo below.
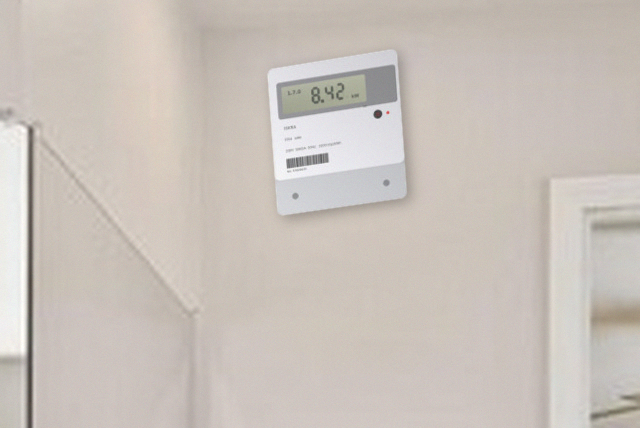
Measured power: 8.42 kW
